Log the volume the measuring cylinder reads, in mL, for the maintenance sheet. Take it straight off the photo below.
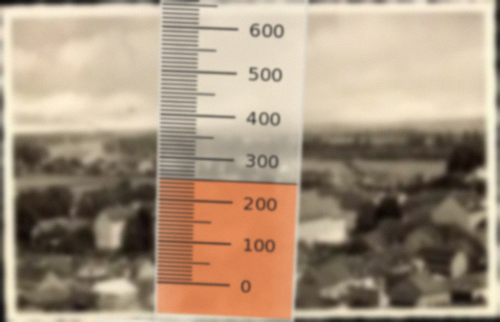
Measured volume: 250 mL
